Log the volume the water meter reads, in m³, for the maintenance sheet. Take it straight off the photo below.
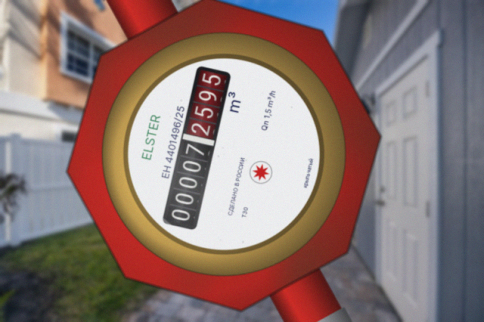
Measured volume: 7.2595 m³
